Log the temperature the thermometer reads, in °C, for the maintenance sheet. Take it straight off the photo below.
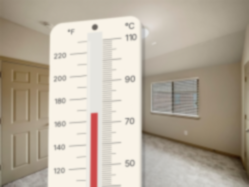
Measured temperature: 75 °C
